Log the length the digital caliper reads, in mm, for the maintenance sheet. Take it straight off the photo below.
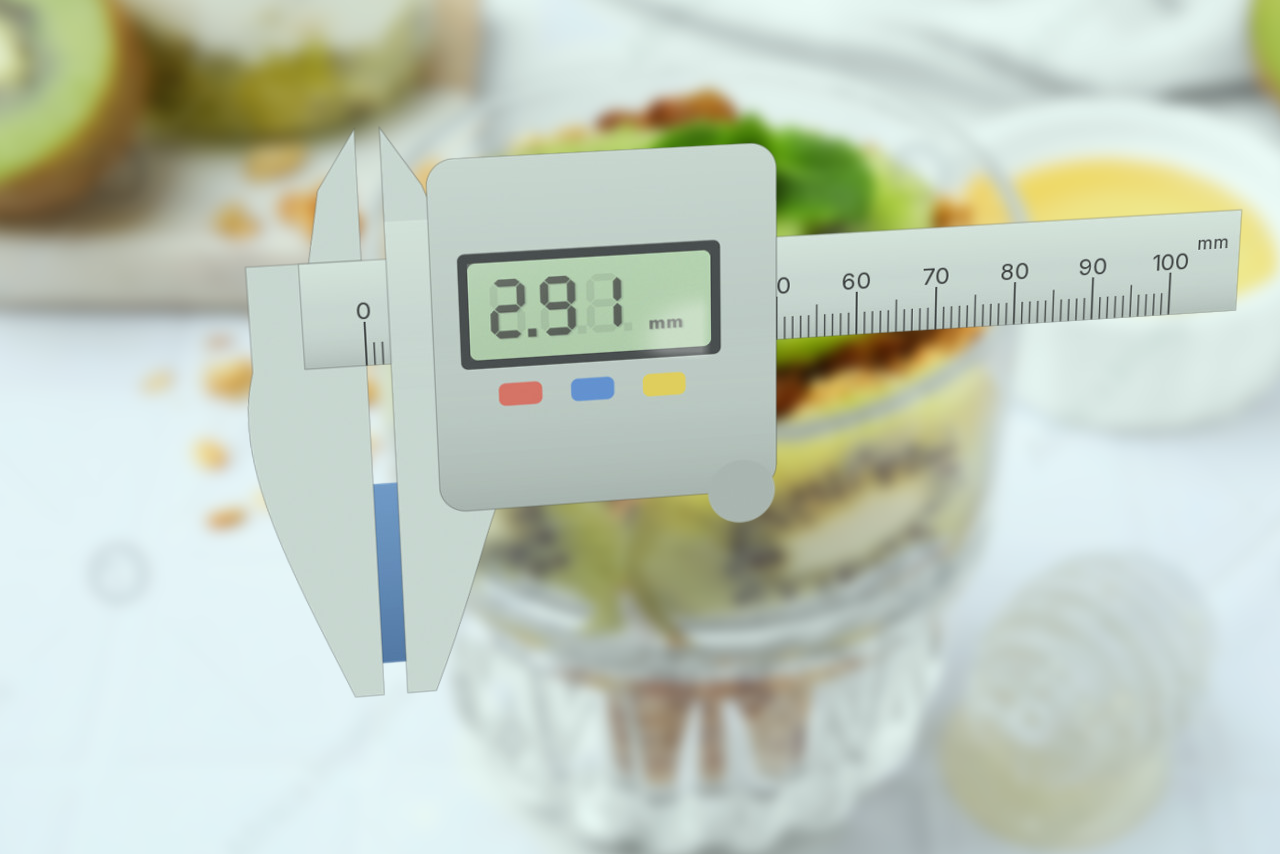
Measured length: 2.91 mm
